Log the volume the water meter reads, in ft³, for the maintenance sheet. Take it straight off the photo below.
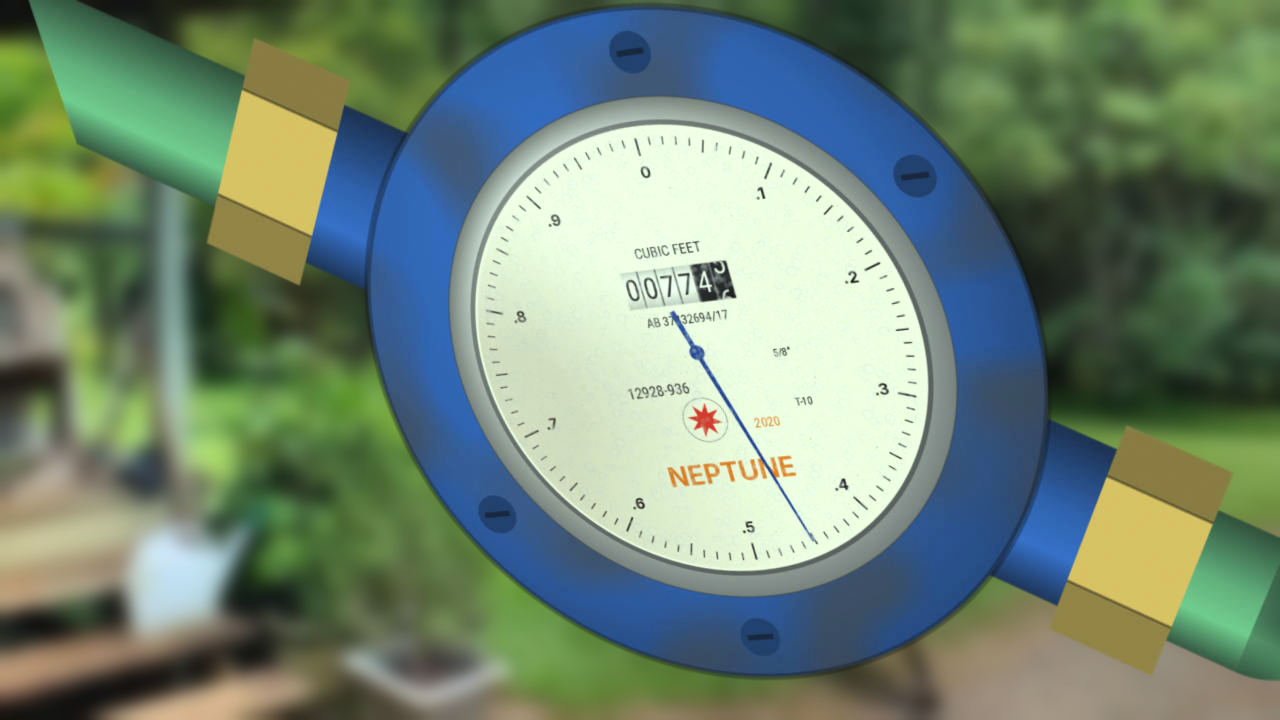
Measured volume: 7745.45 ft³
